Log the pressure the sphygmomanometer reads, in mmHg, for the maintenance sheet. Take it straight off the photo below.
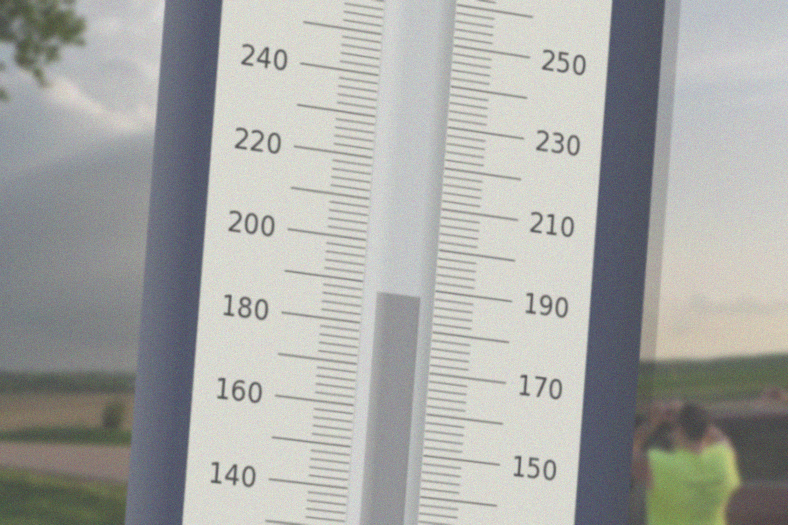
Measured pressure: 188 mmHg
